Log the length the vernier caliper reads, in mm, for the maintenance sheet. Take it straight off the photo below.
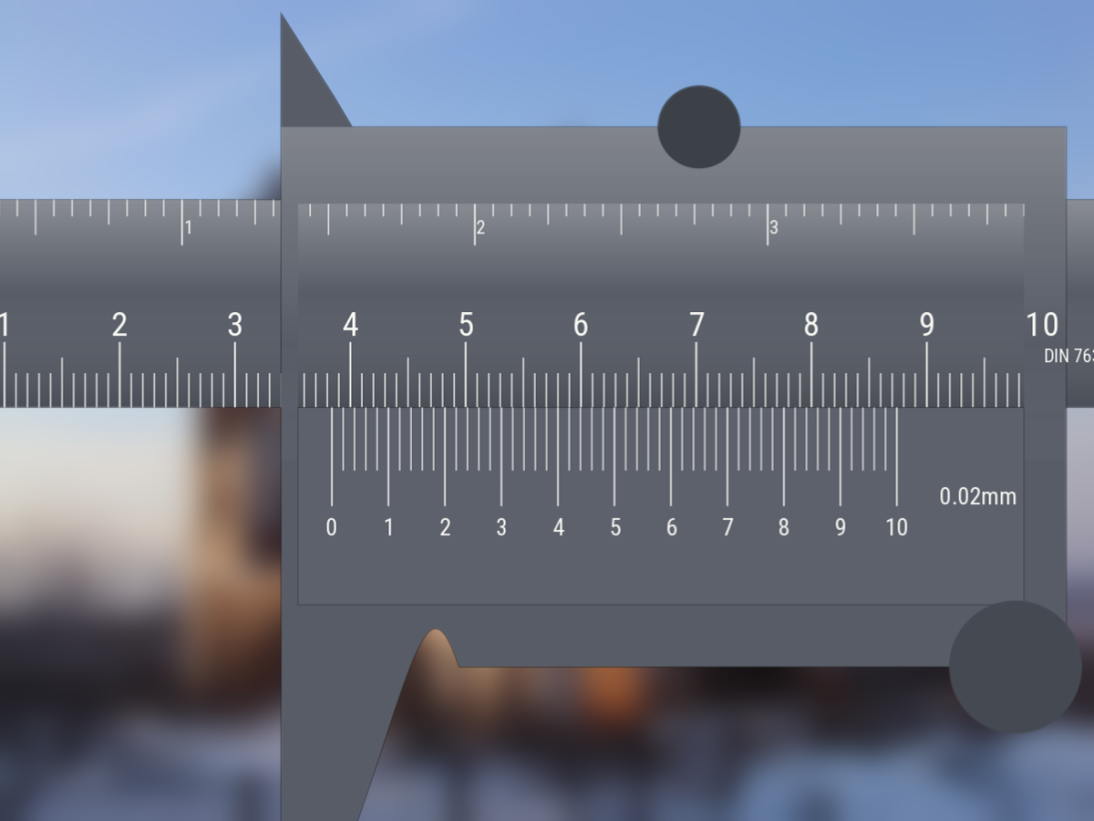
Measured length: 38.4 mm
